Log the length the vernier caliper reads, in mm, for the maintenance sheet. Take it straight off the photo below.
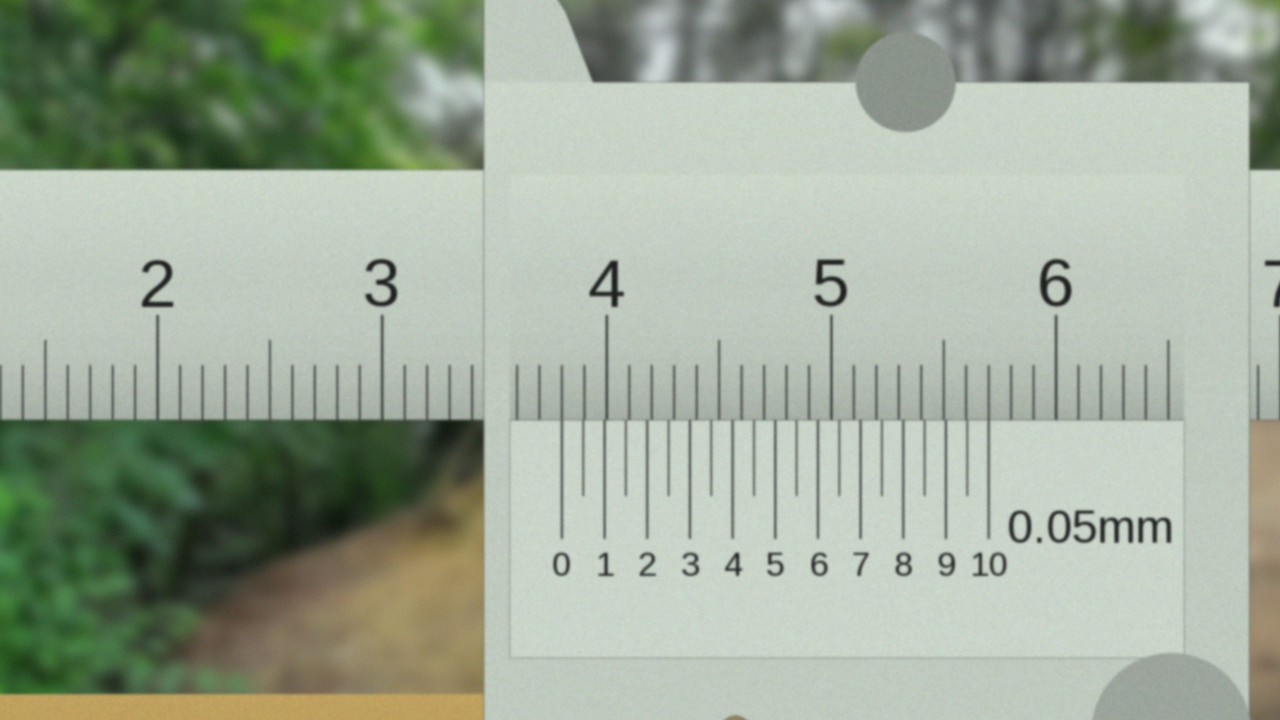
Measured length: 38.0 mm
